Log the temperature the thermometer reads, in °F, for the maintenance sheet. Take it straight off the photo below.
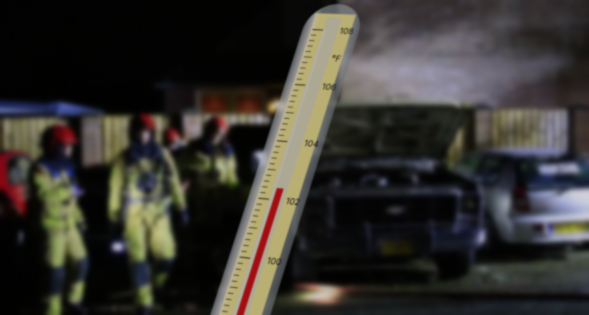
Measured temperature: 102.4 °F
